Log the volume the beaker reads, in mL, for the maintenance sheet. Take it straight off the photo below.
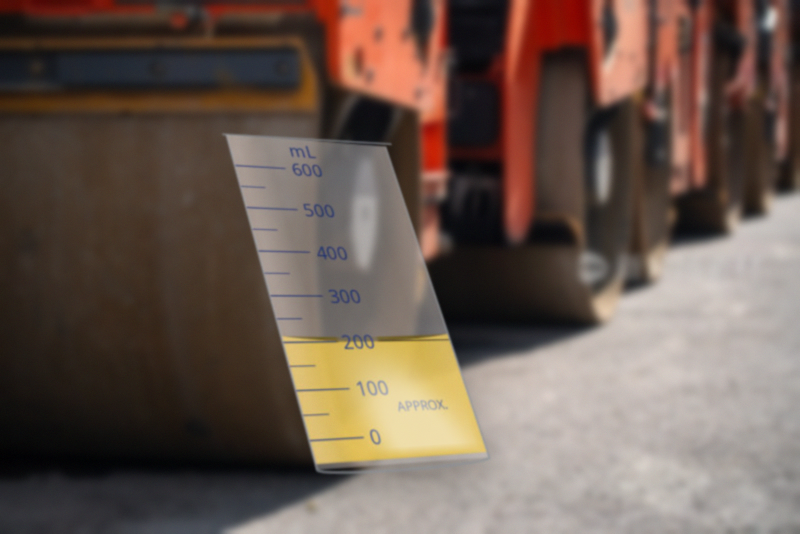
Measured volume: 200 mL
